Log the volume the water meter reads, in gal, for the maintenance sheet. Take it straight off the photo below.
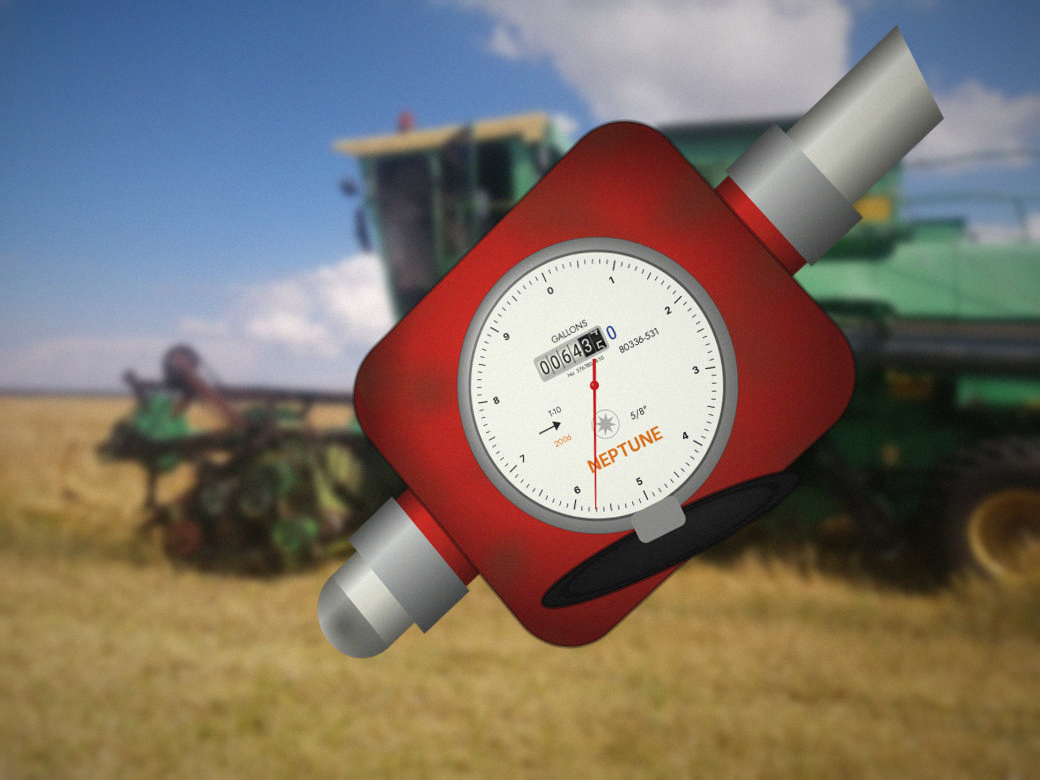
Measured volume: 64345.7 gal
